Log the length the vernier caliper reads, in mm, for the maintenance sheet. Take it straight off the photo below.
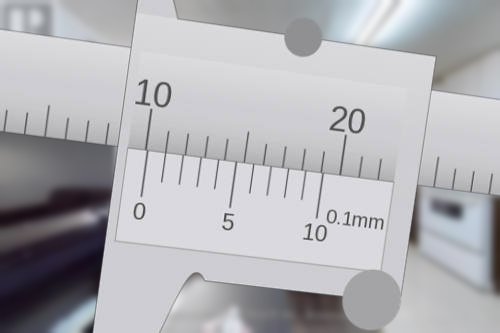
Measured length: 10.1 mm
